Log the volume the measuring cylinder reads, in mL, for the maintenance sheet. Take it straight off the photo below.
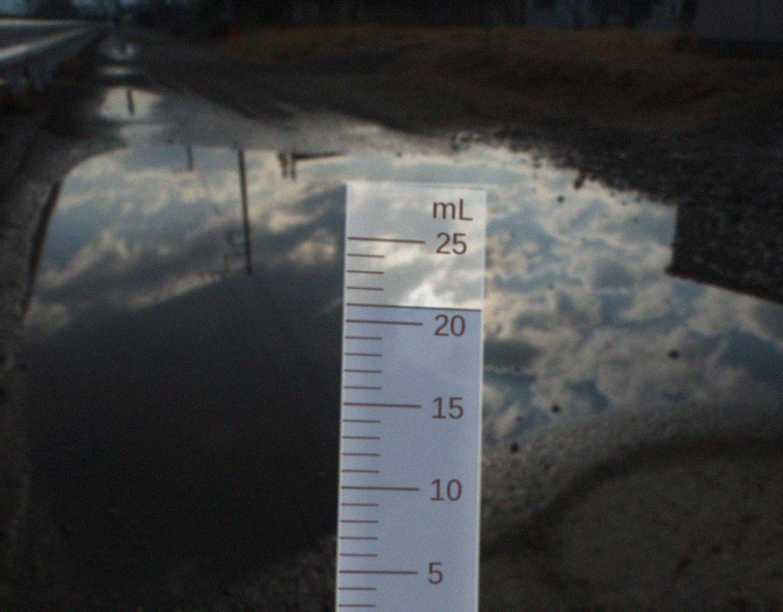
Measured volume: 21 mL
